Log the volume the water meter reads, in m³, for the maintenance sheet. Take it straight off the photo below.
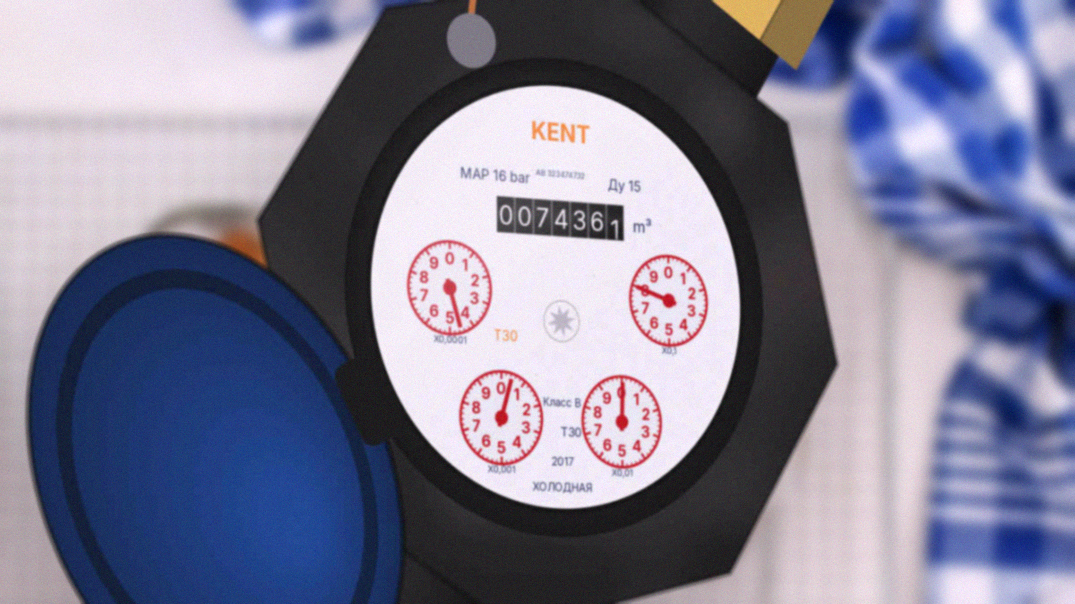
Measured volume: 74360.8004 m³
